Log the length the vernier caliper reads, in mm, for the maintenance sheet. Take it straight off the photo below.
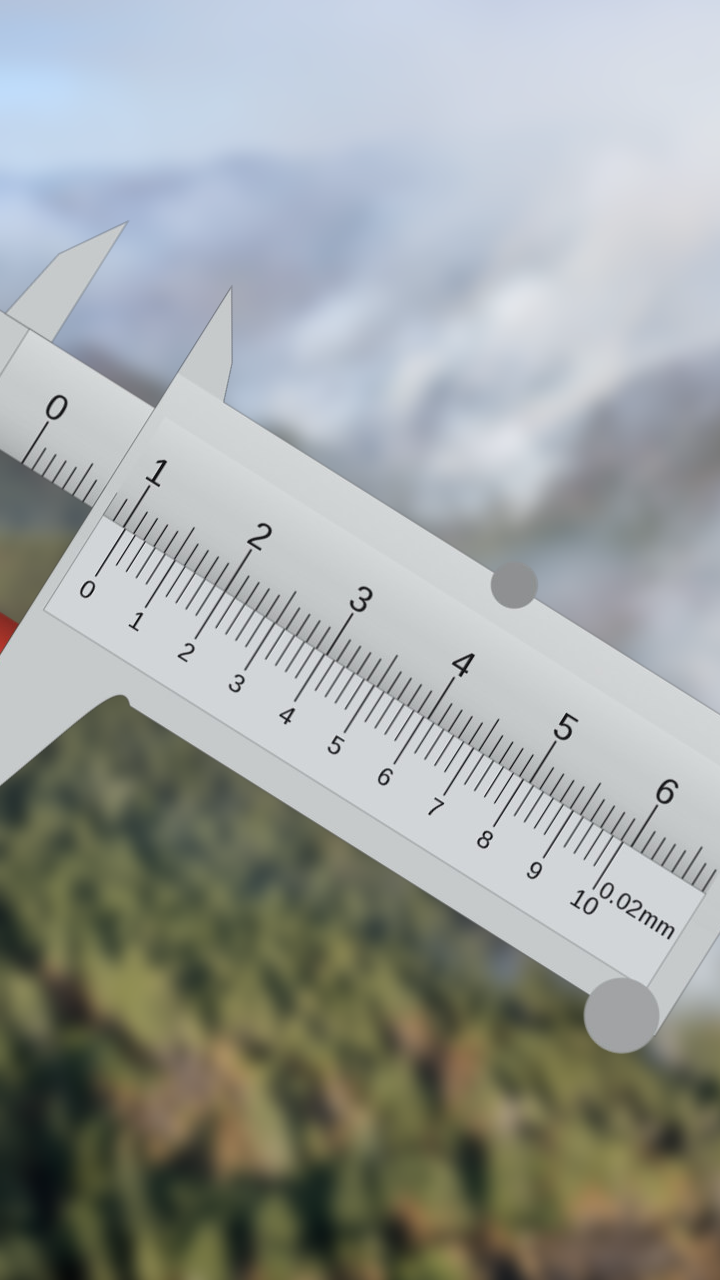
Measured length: 10.2 mm
